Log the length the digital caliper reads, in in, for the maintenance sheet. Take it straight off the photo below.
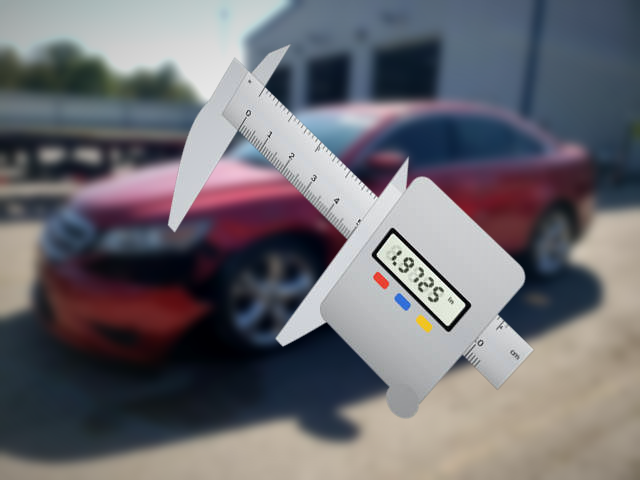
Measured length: 1.9725 in
